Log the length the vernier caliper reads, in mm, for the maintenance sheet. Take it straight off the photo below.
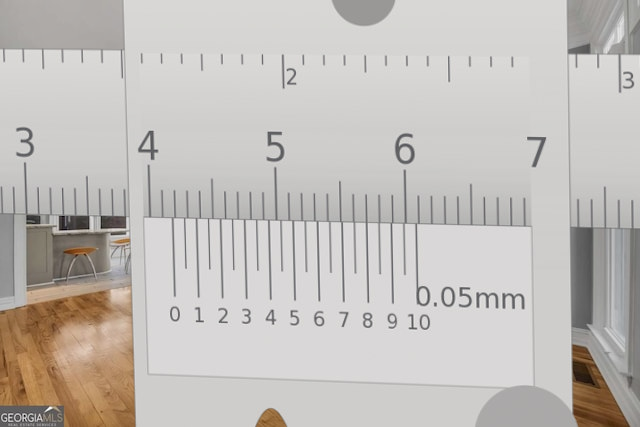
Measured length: 41.8 mm
